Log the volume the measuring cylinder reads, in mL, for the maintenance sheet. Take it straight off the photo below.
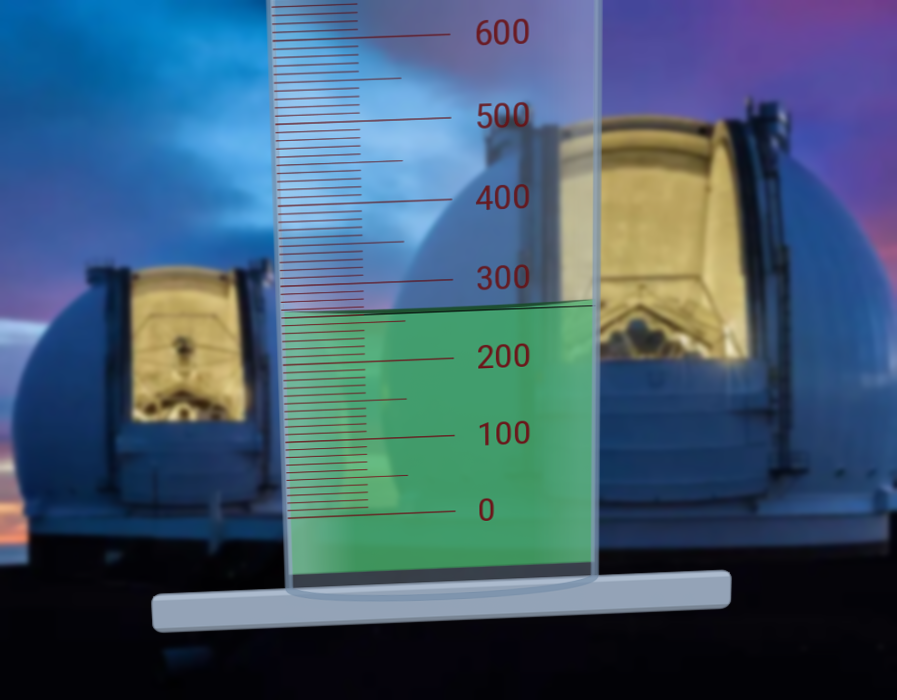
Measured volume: 260 mL
